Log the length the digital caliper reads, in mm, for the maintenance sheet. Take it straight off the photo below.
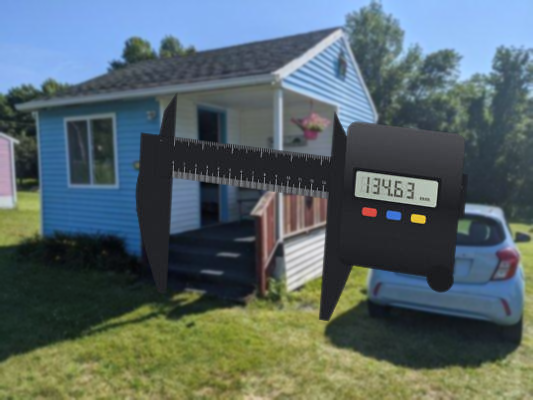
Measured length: 134.63 mm
